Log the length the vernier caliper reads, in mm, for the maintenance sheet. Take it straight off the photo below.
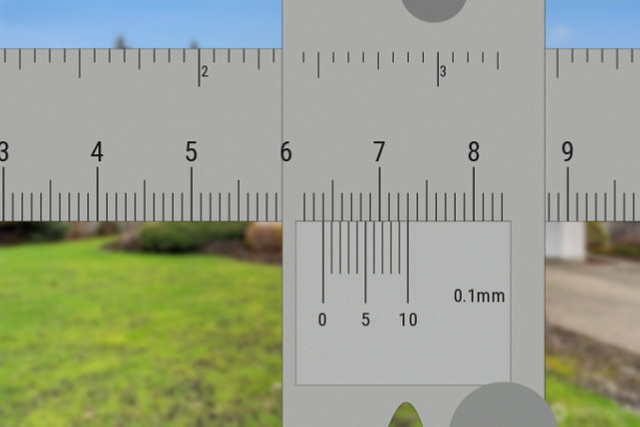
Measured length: 64.0 mm
